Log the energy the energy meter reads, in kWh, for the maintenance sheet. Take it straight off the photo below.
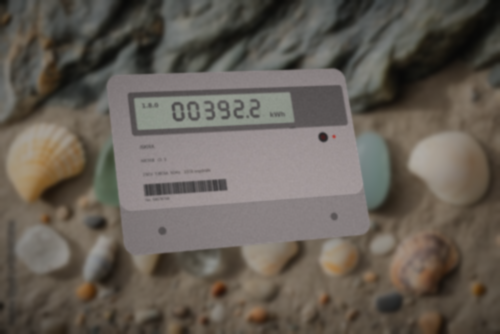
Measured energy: 392.2 kWh
